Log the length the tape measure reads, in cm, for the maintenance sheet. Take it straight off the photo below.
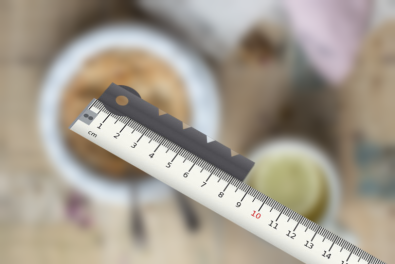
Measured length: 8.5 cm
